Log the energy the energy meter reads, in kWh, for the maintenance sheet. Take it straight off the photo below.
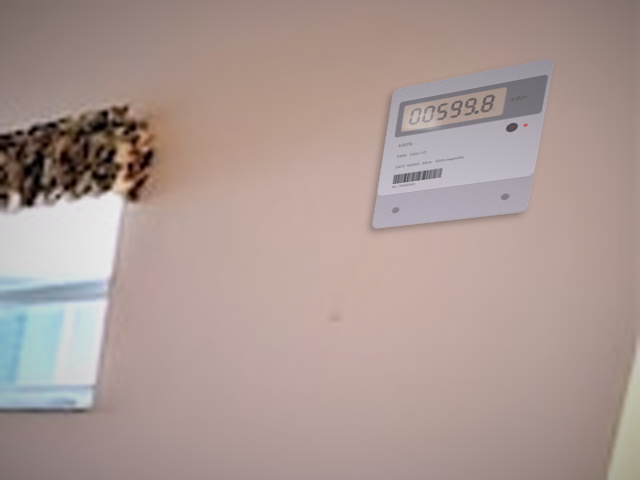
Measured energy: 599.8 kWh
